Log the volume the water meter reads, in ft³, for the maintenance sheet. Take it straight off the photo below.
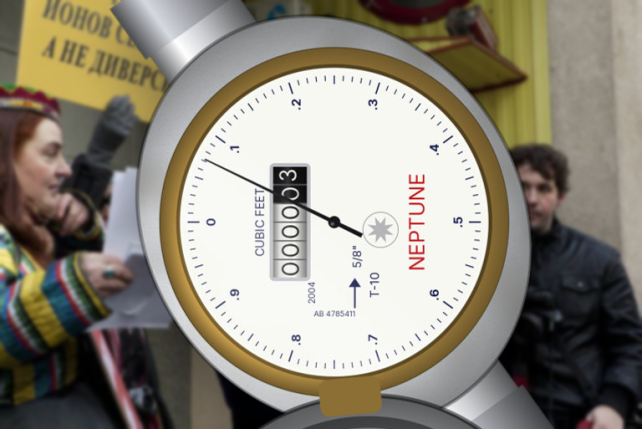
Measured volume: 3.07 ft³
